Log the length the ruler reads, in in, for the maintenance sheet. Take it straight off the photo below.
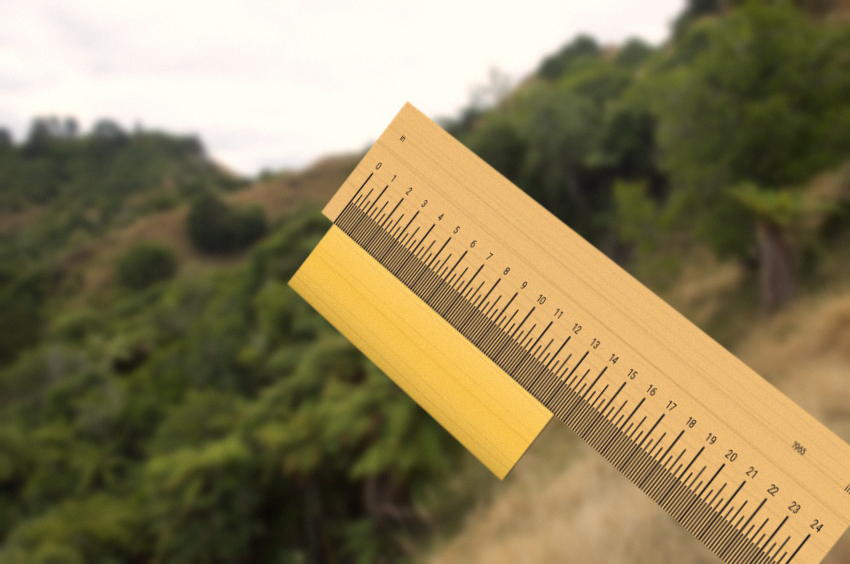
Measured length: 13.5 in
